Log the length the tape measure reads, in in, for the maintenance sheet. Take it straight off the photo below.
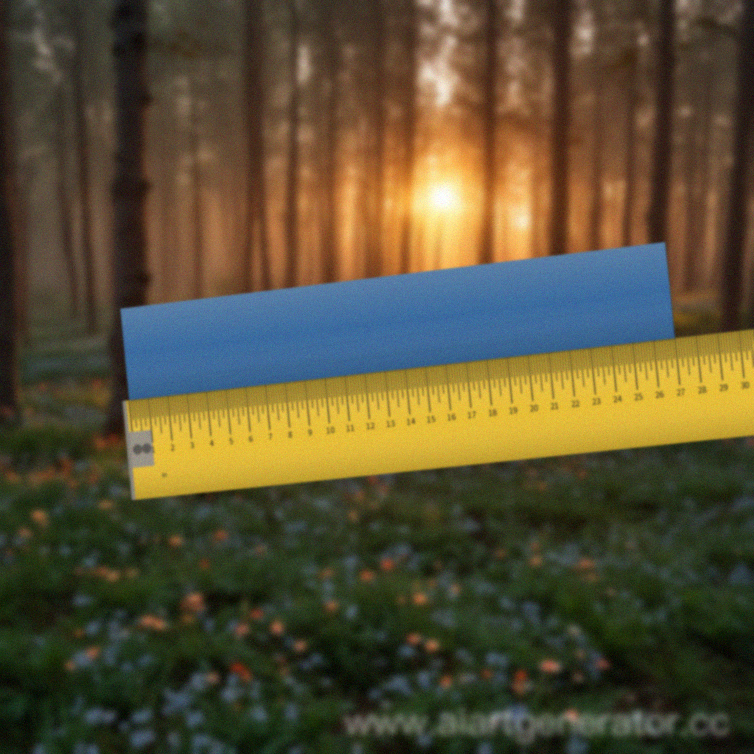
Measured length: 27 in
